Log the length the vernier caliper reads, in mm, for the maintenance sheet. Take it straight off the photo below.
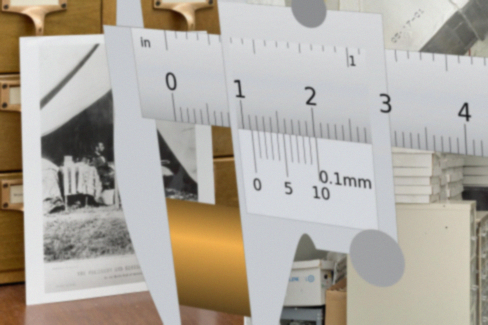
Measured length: 11.2 mm
